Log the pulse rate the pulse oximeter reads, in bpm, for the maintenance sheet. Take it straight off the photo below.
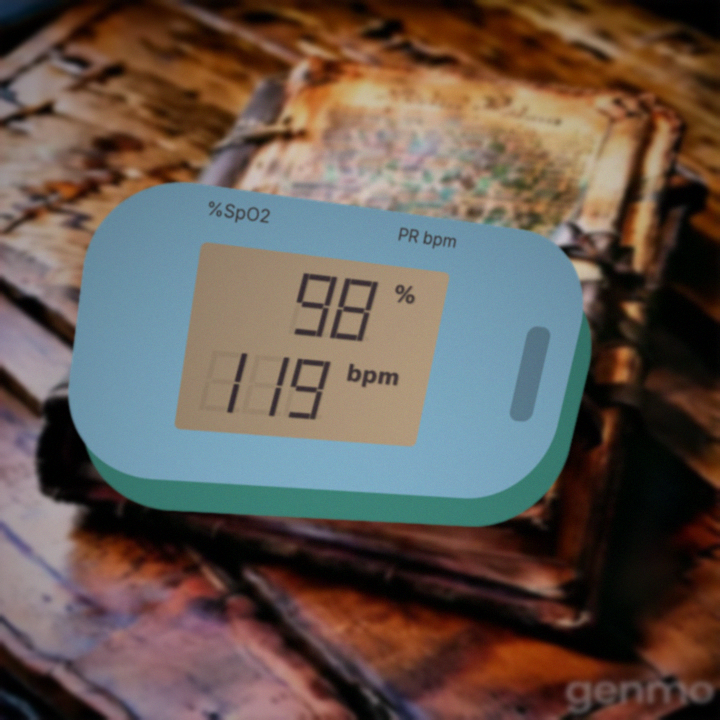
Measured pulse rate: 119 bpm
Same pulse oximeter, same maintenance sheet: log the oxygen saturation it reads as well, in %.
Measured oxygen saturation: 98 %
